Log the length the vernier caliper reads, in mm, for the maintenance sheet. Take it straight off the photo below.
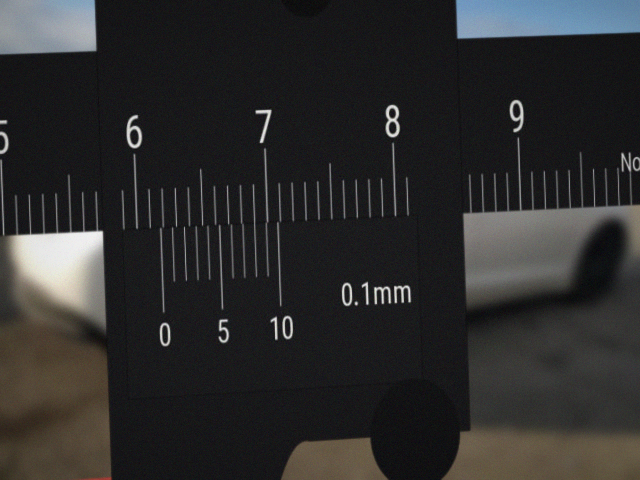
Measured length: 61.8 mm
